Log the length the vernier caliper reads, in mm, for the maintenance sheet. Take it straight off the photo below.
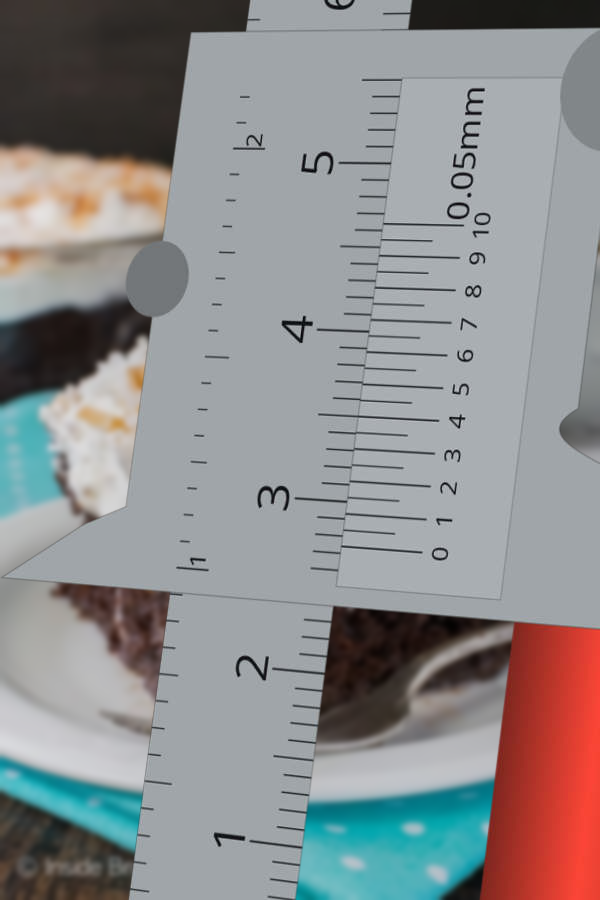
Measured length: 27.4 mm
